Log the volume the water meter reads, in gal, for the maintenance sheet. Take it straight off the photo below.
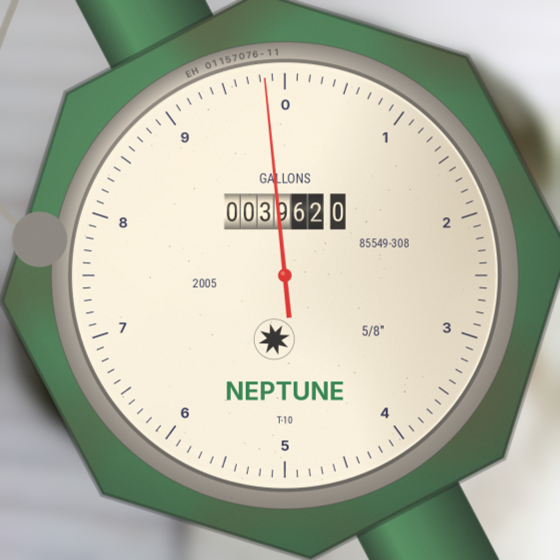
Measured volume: 39619.8 gal
